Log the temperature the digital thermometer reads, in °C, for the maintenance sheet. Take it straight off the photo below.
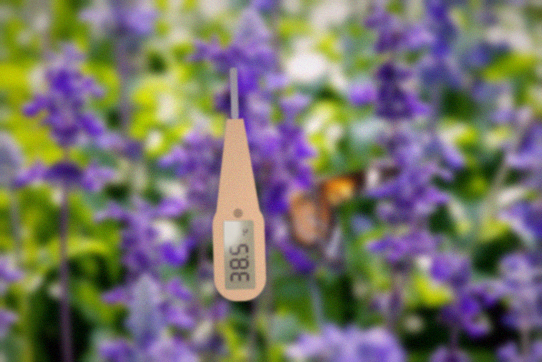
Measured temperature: 38.5 °C
